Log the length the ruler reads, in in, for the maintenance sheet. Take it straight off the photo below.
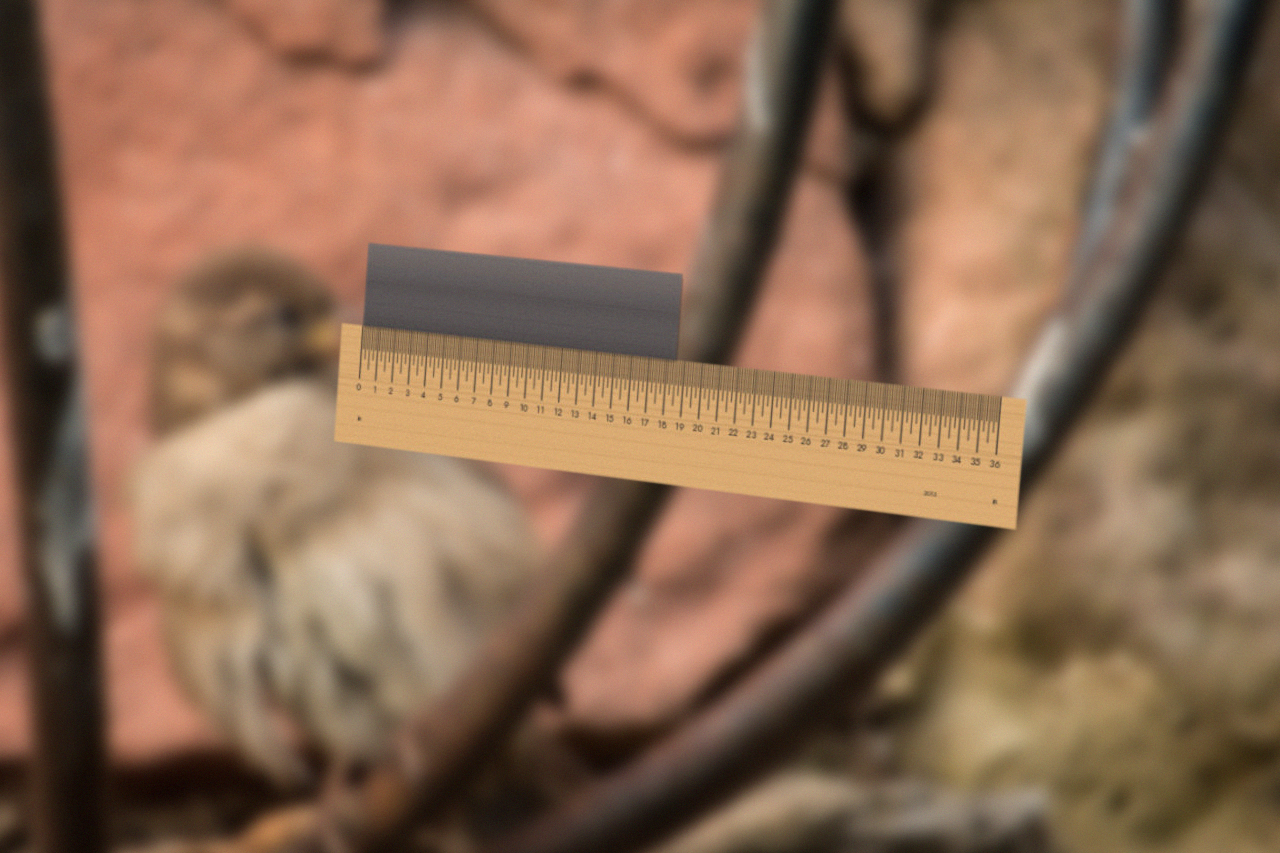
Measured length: 18.5 in
